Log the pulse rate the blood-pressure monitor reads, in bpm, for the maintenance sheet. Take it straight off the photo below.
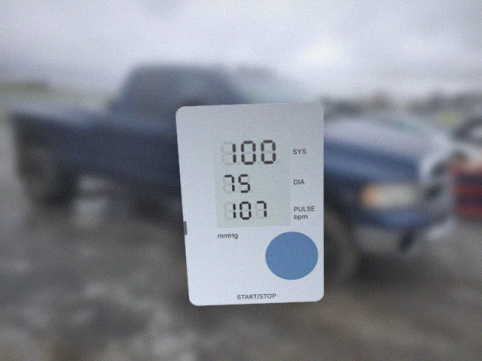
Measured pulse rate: 107 bpm
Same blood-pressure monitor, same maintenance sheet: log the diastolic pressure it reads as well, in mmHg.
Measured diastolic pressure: 75 mmHg
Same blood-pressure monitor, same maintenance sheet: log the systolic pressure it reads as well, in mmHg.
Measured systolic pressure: 100 mmHg
